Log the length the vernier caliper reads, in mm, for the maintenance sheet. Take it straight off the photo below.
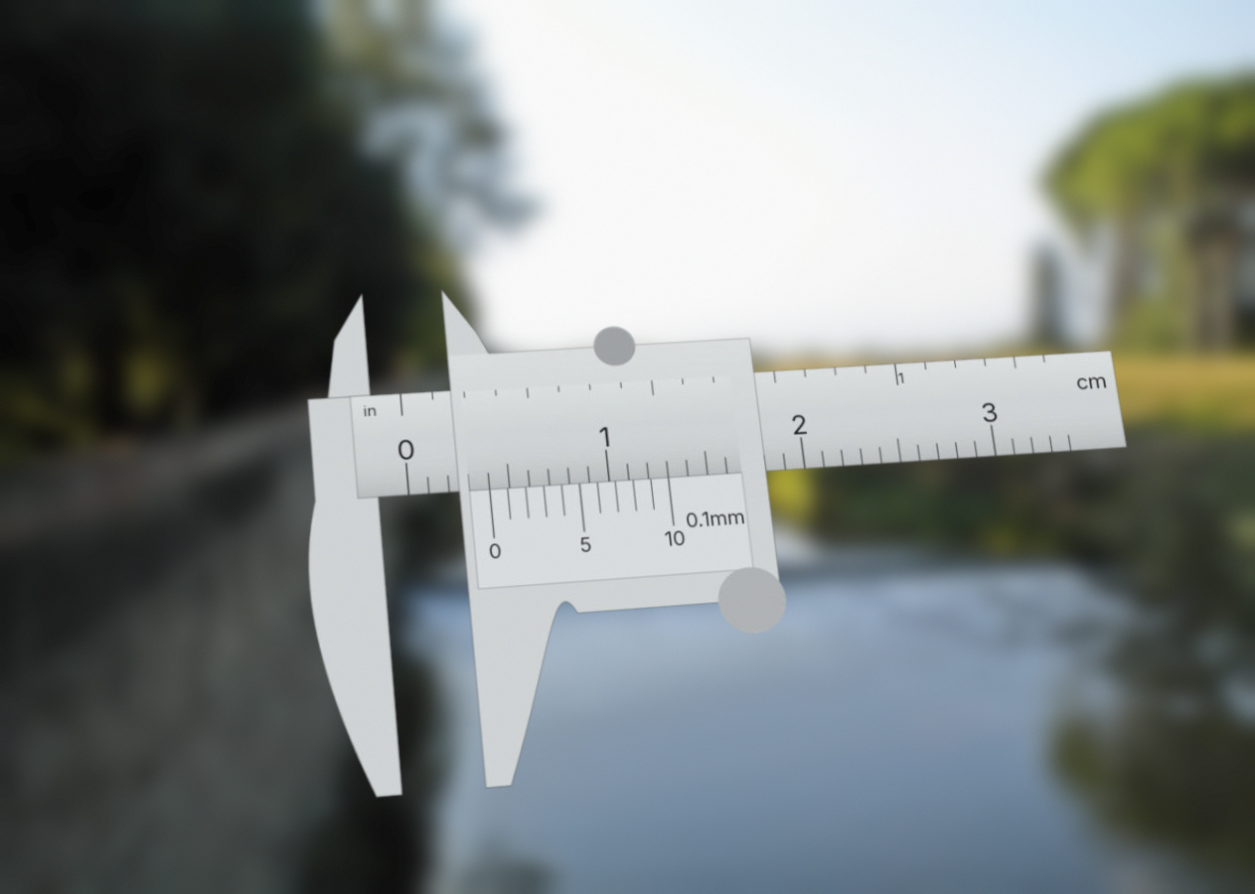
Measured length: 4.0 mm
